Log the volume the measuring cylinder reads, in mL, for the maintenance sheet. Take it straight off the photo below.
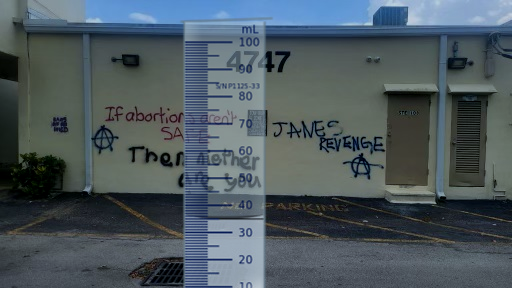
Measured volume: 35 mL
